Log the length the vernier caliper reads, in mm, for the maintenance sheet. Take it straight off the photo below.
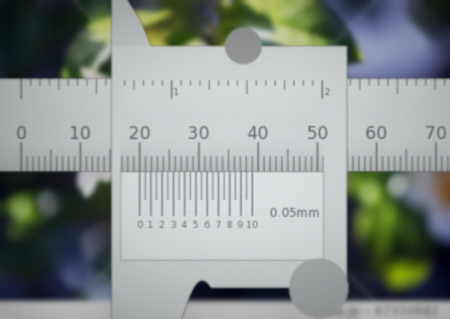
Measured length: 20.0 mm
